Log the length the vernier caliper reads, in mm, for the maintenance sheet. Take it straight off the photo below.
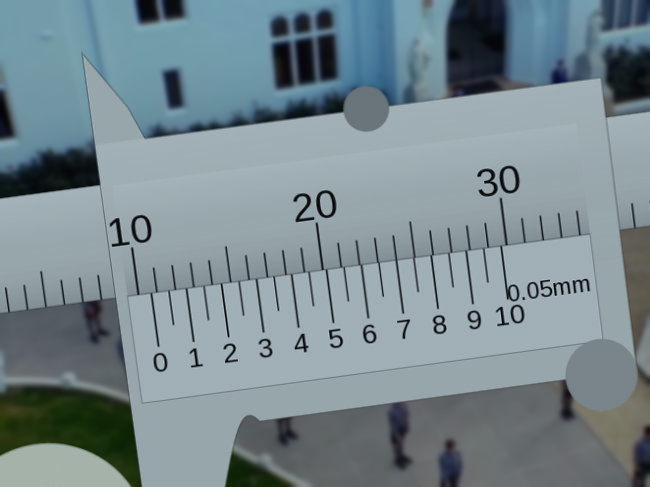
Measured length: 10.7 mm
